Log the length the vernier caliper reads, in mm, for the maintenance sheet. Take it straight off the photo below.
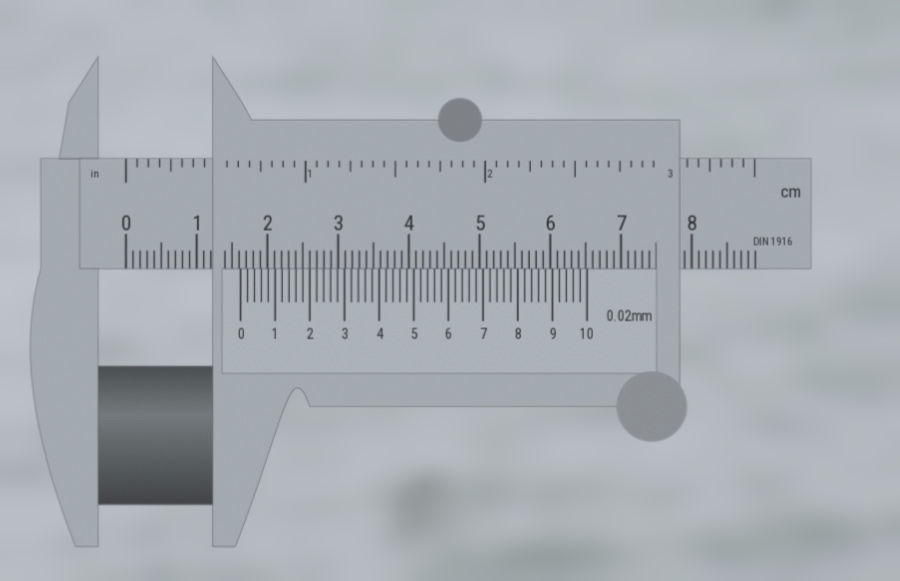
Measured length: 16.2 mm
